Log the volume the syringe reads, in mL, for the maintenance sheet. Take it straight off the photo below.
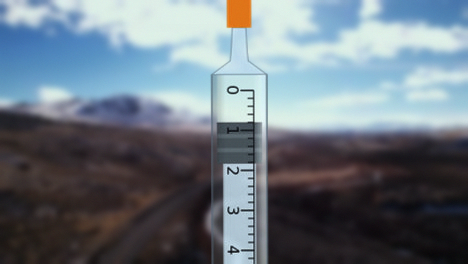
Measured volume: 0.8 mL
